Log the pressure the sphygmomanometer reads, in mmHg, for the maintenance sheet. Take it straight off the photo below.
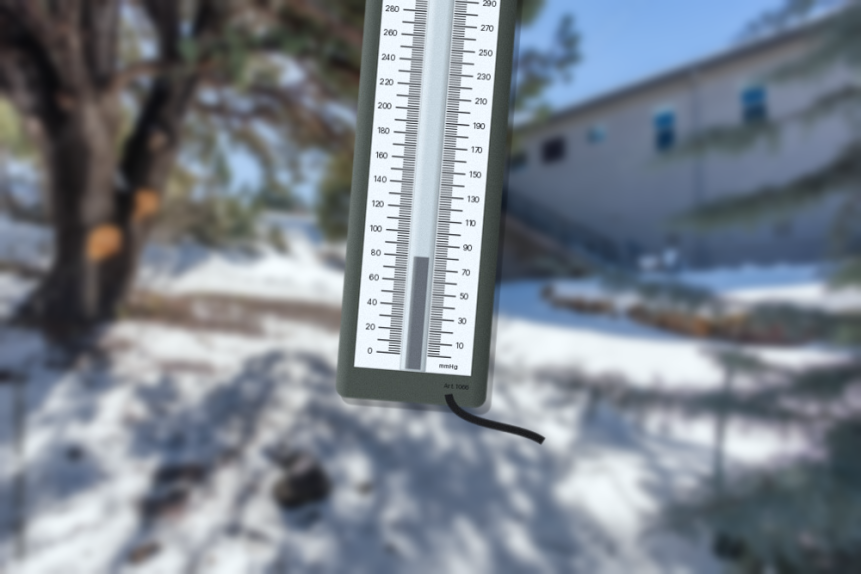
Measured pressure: 80 mmHg
